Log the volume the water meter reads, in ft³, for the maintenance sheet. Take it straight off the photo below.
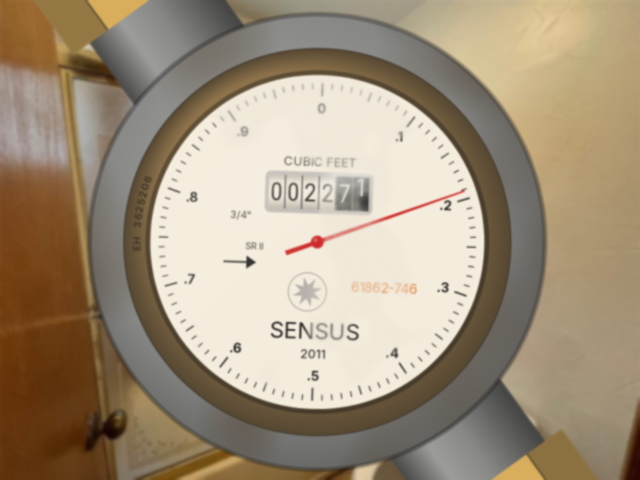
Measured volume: 2271.19 ft³
